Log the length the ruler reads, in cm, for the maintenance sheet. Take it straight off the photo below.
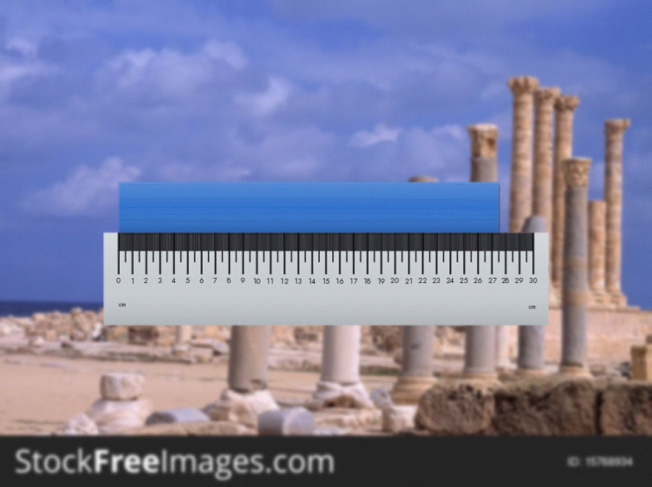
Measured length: 27.5 cm
